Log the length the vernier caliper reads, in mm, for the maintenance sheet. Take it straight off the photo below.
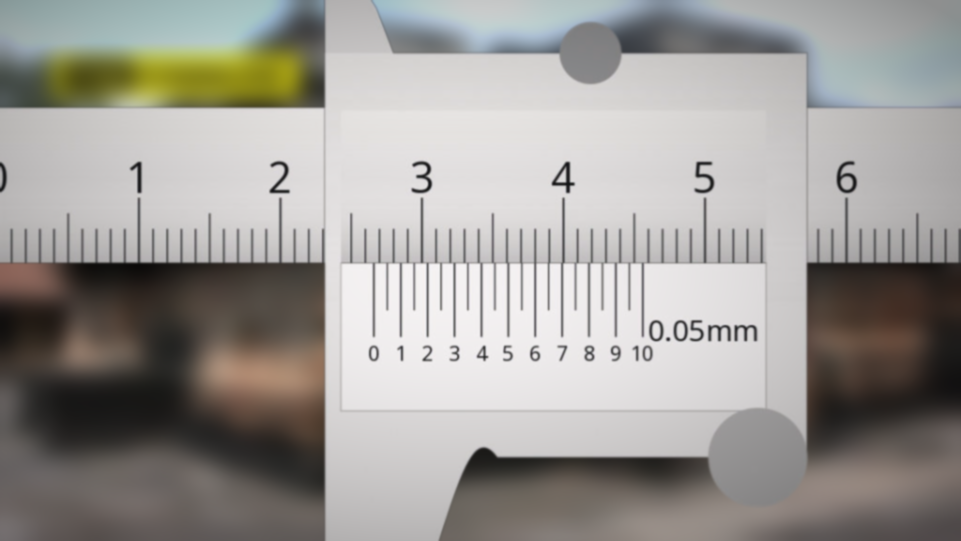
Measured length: 26.6 mm
